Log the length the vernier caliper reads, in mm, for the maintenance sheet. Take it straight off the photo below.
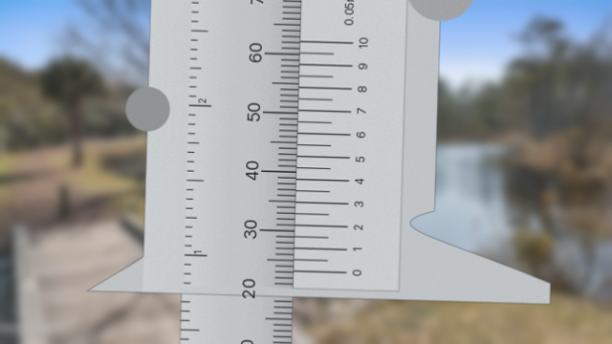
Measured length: 23.2 mm
